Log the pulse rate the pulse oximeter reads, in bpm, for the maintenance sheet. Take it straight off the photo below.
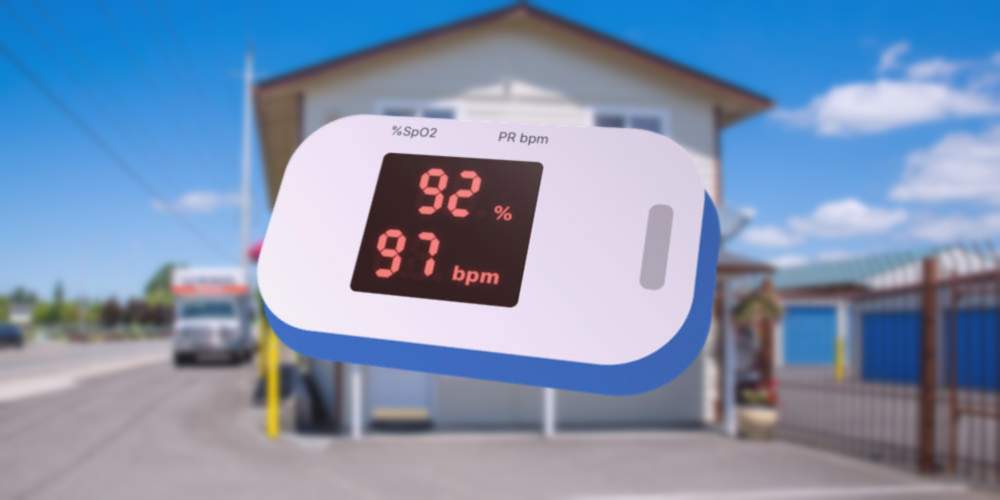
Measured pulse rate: 97 bpm
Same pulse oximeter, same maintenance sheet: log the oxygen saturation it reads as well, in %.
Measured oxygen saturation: 92 %
